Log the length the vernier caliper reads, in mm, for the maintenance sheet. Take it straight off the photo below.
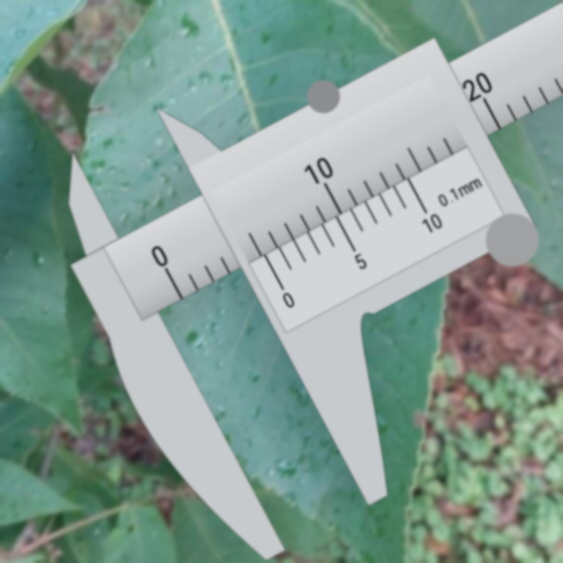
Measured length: 5.2 mm
